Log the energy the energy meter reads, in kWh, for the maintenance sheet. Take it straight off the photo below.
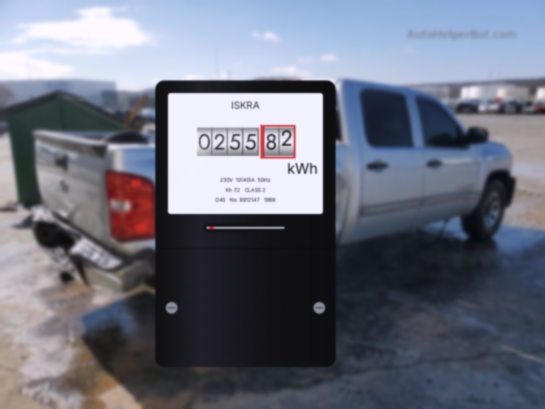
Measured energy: 255.82 kWh
